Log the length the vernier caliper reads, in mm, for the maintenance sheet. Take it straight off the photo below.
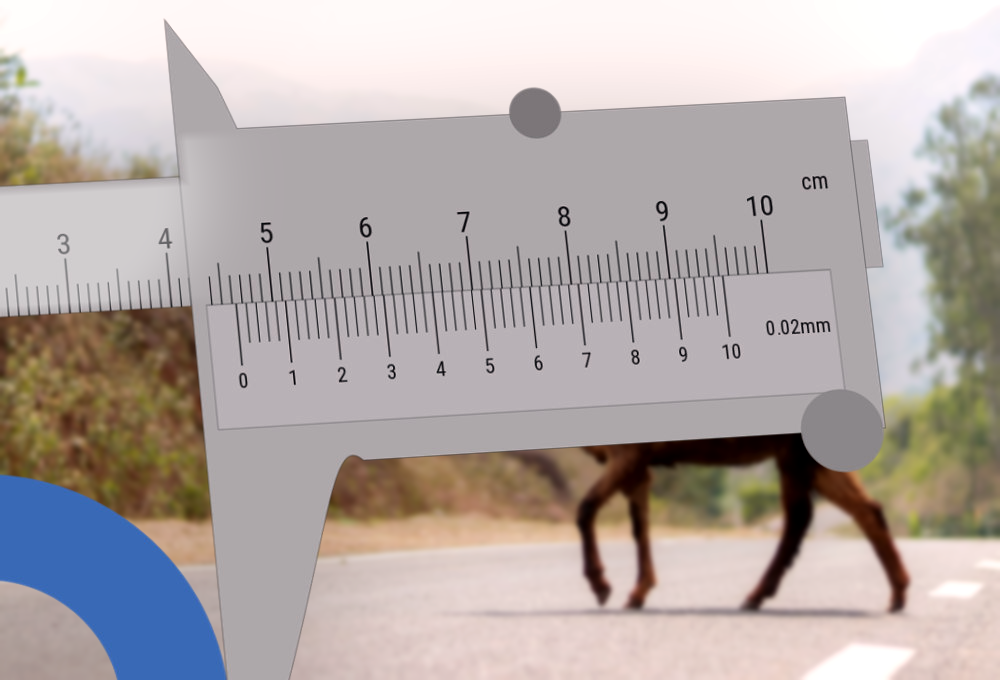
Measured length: 46.4 mm
